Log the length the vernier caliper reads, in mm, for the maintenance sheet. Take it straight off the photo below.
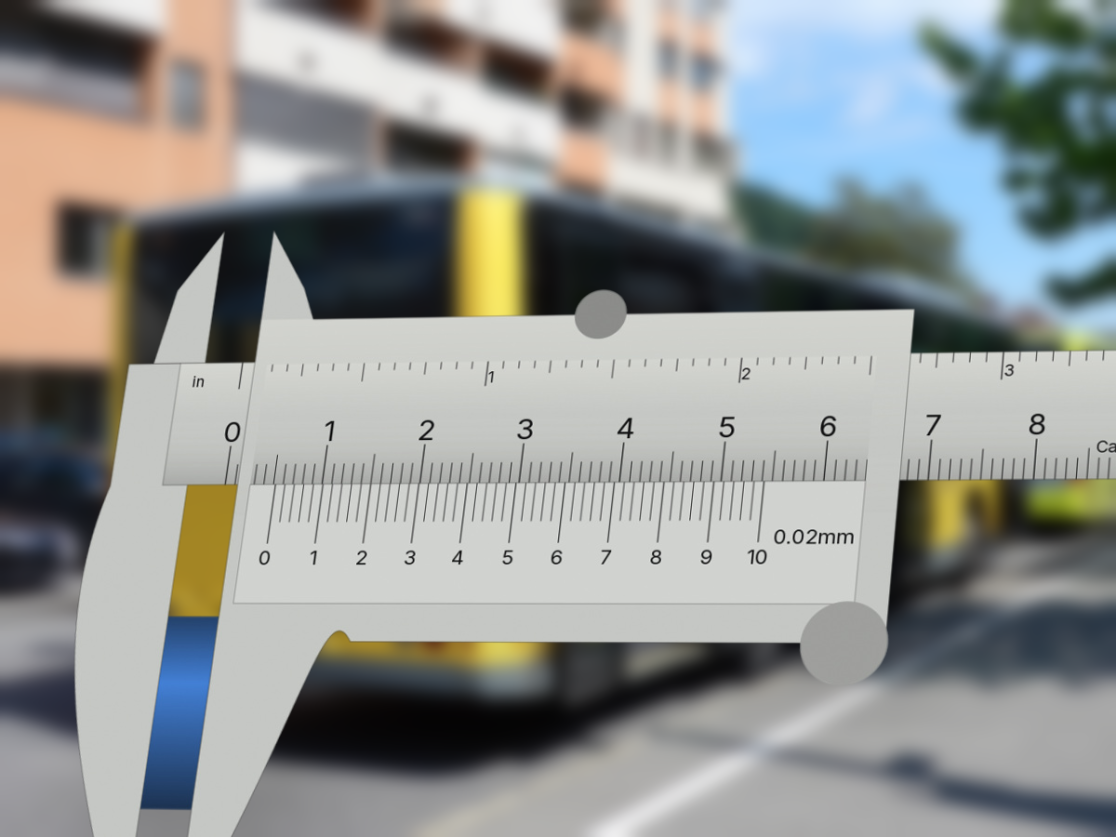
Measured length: 5.2 mm
